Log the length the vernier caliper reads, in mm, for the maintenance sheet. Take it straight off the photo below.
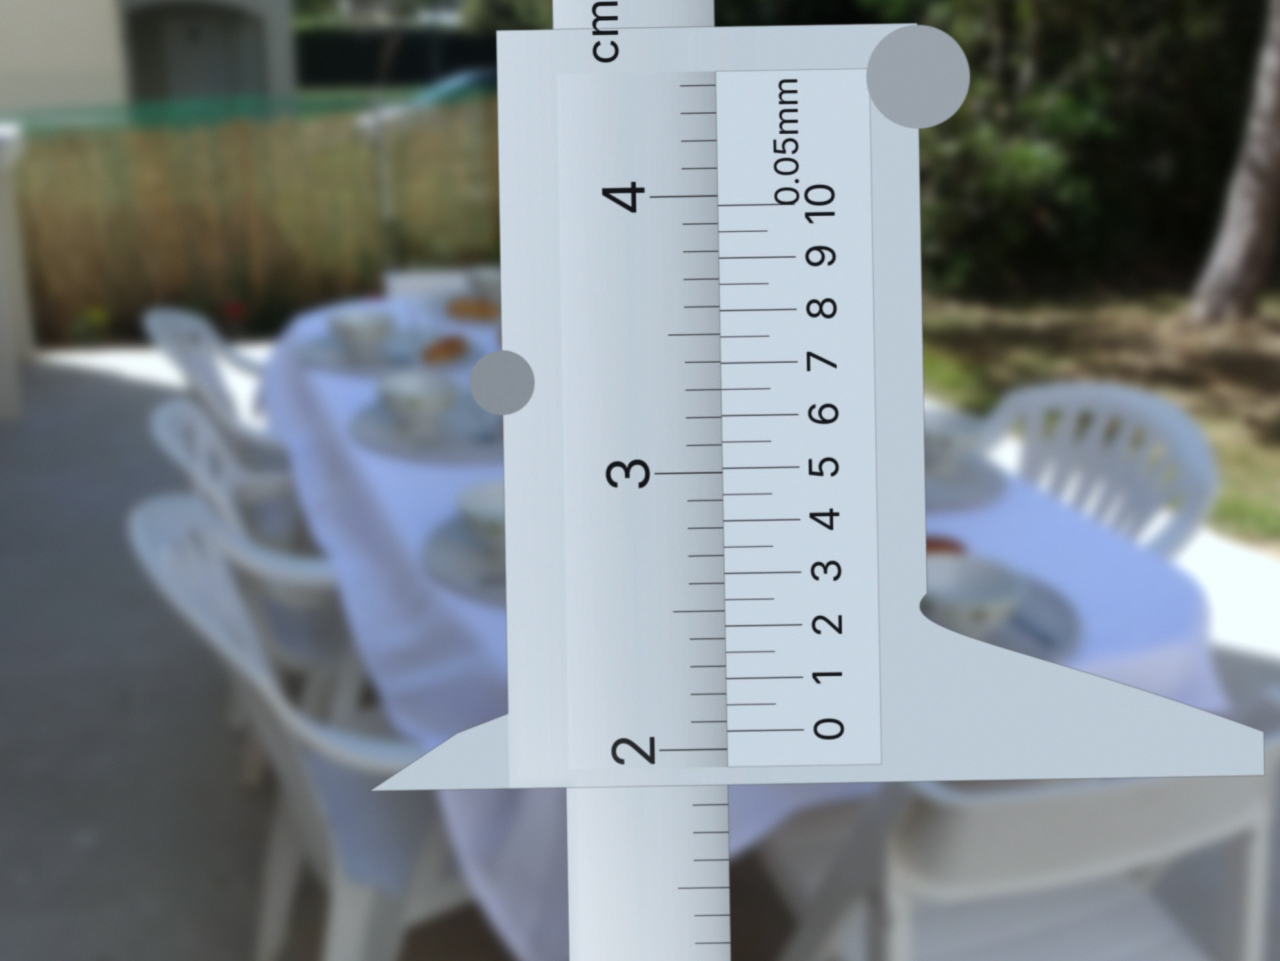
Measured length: 20.65 mm
